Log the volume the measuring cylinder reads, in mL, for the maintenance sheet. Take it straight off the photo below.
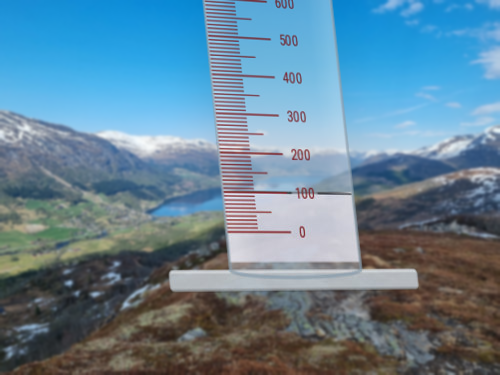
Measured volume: 100 mL
